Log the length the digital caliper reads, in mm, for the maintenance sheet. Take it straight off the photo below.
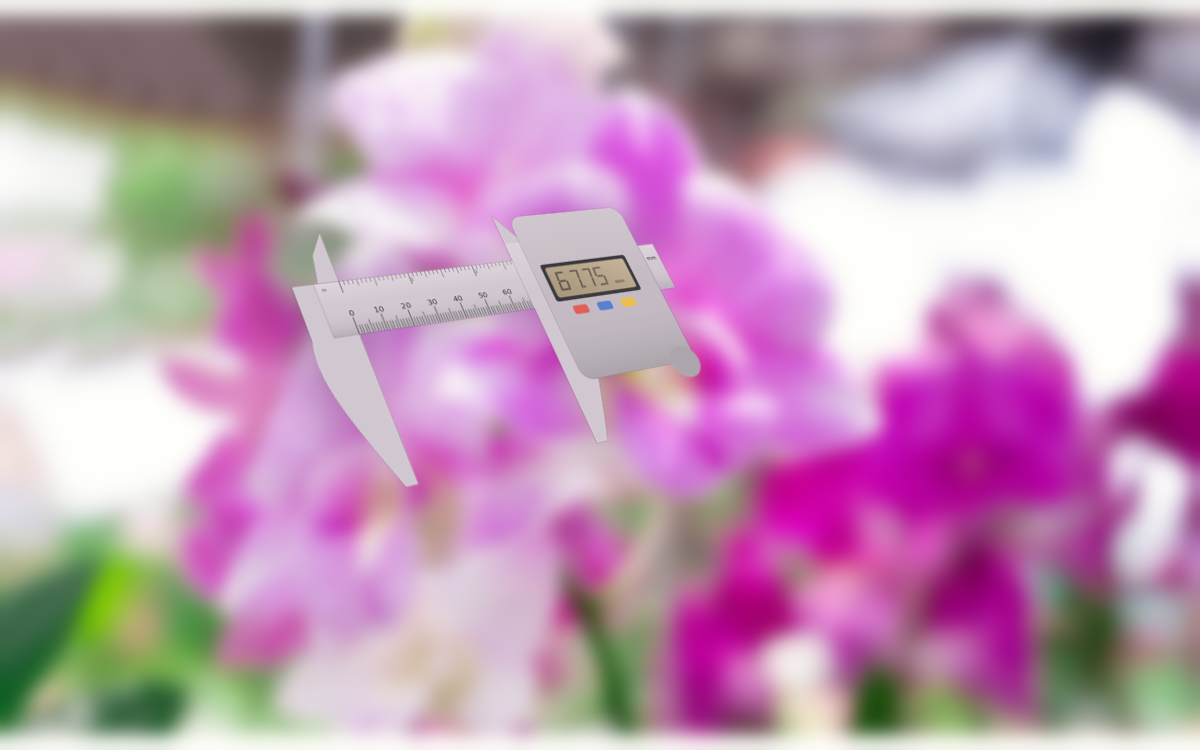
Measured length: 67.75 mm
